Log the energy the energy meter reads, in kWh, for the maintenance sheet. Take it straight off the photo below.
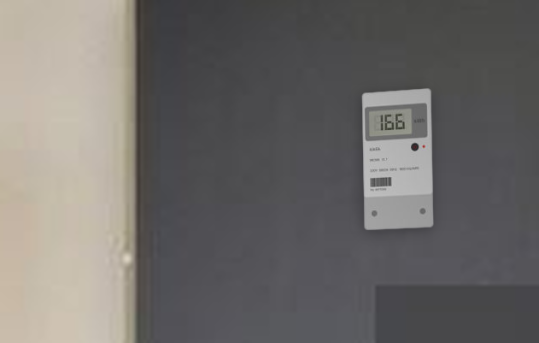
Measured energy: 166 kWh
